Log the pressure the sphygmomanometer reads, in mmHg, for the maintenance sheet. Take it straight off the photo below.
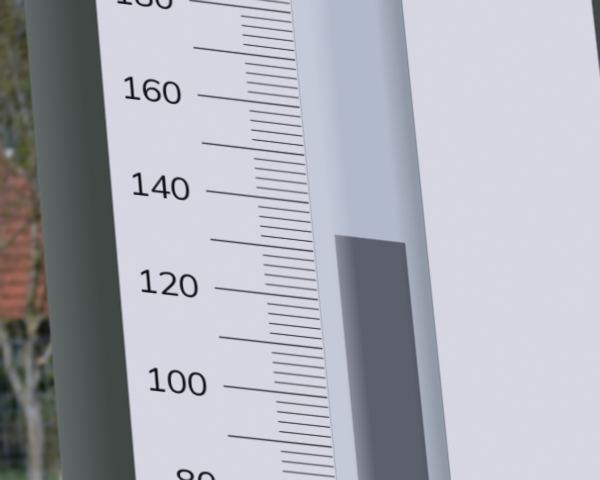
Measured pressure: 134 mmHg
